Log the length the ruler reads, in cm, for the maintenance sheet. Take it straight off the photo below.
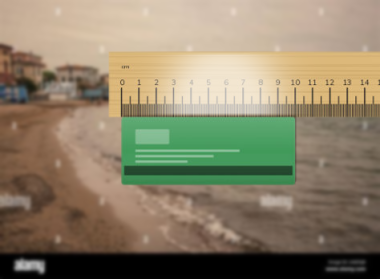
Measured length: 10 cm
